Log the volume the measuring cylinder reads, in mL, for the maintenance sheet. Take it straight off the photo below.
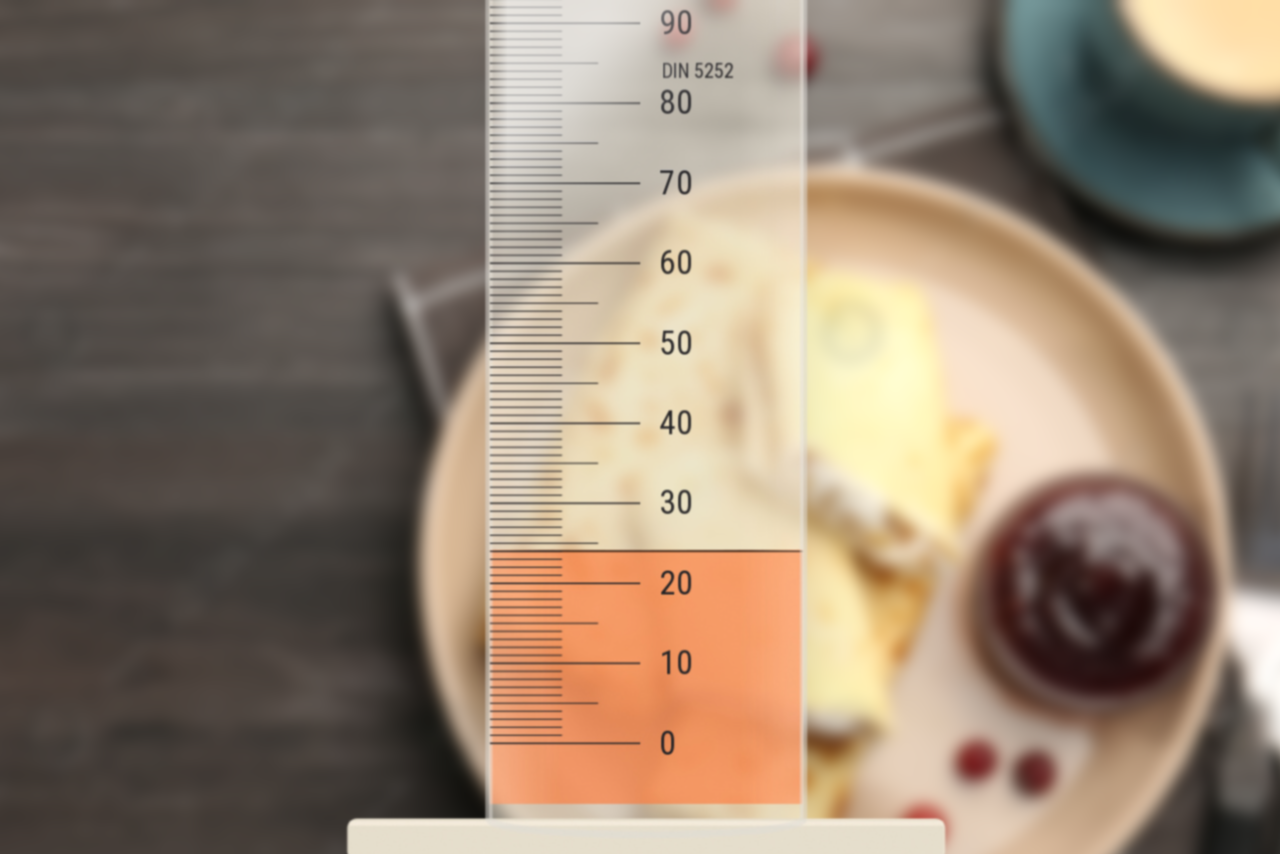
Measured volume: 24 mL
